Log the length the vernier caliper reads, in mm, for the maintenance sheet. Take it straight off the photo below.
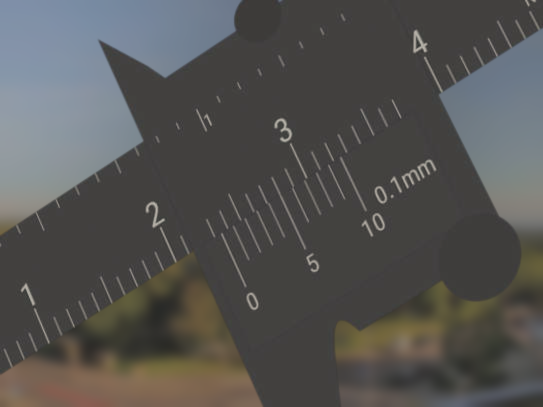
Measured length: 23.5 mm
